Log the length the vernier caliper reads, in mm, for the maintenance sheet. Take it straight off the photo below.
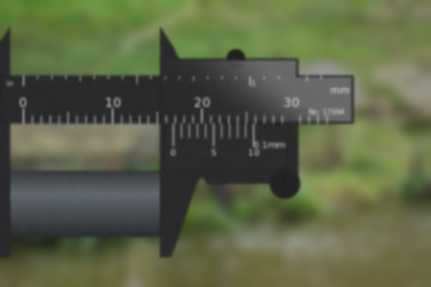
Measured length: 16.8 mm
